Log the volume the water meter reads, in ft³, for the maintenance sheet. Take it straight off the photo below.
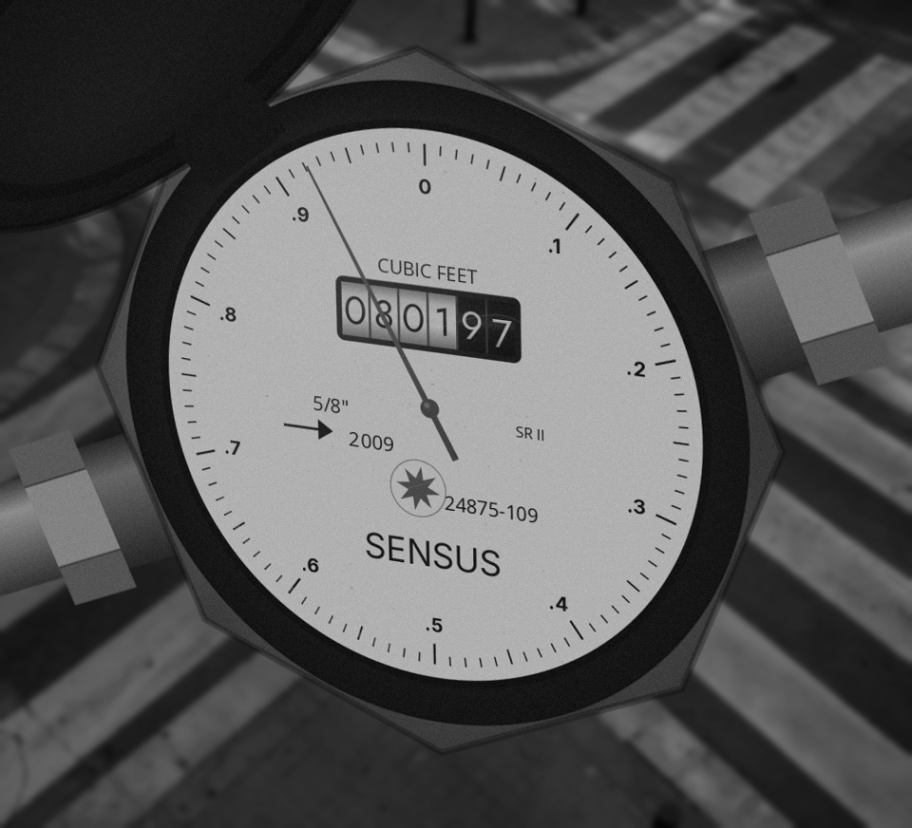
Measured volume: 80196.92 ft³
